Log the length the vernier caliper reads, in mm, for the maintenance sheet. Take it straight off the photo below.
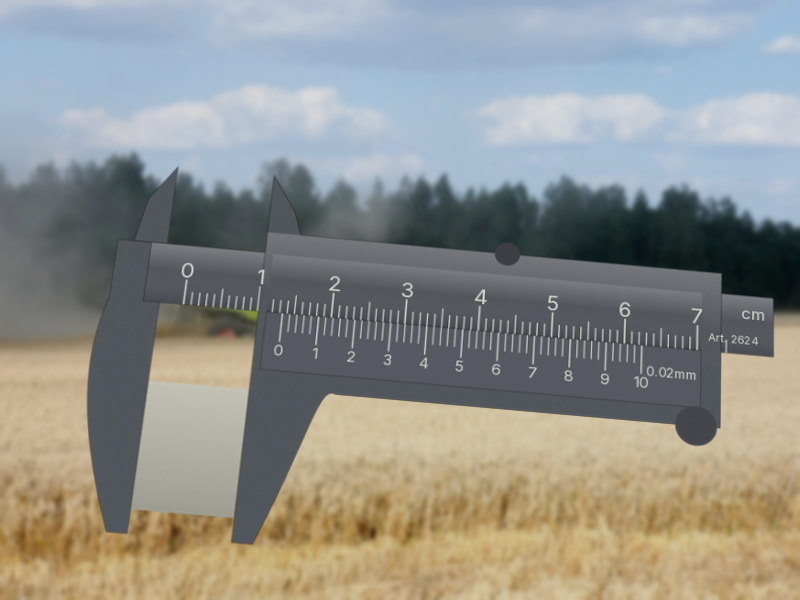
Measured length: 13.4 mm
